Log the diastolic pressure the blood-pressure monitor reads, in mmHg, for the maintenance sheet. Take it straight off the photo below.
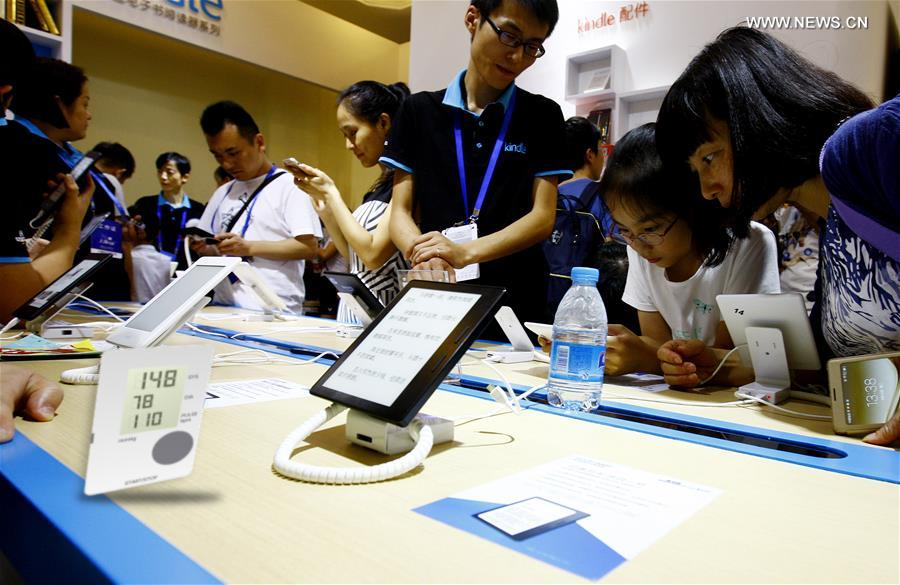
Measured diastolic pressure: 78 mmHg
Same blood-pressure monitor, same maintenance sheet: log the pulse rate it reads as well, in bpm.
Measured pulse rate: 110 bpm
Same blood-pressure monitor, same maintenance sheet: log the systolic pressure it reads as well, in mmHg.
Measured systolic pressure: 148 mmHg
